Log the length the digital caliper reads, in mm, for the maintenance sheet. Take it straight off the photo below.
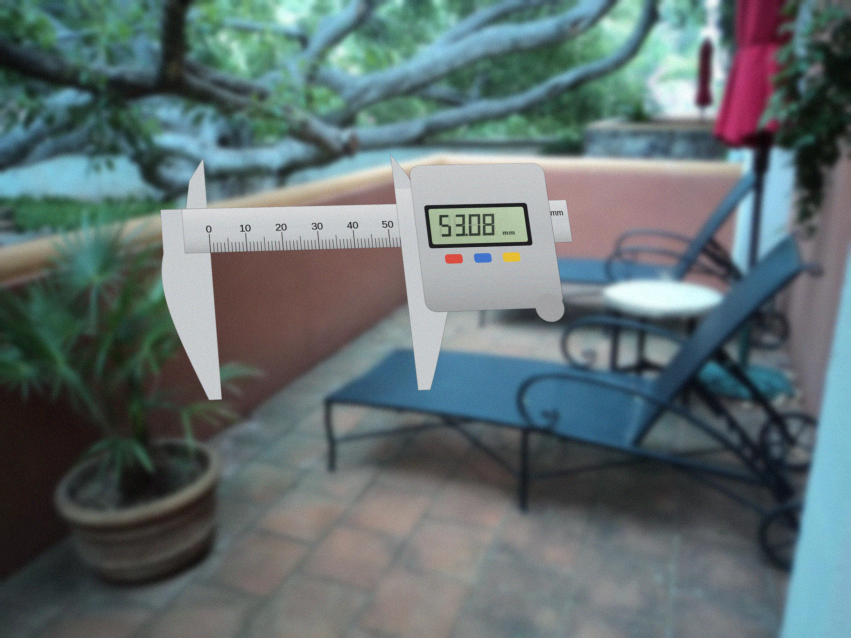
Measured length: 53.08 mm
